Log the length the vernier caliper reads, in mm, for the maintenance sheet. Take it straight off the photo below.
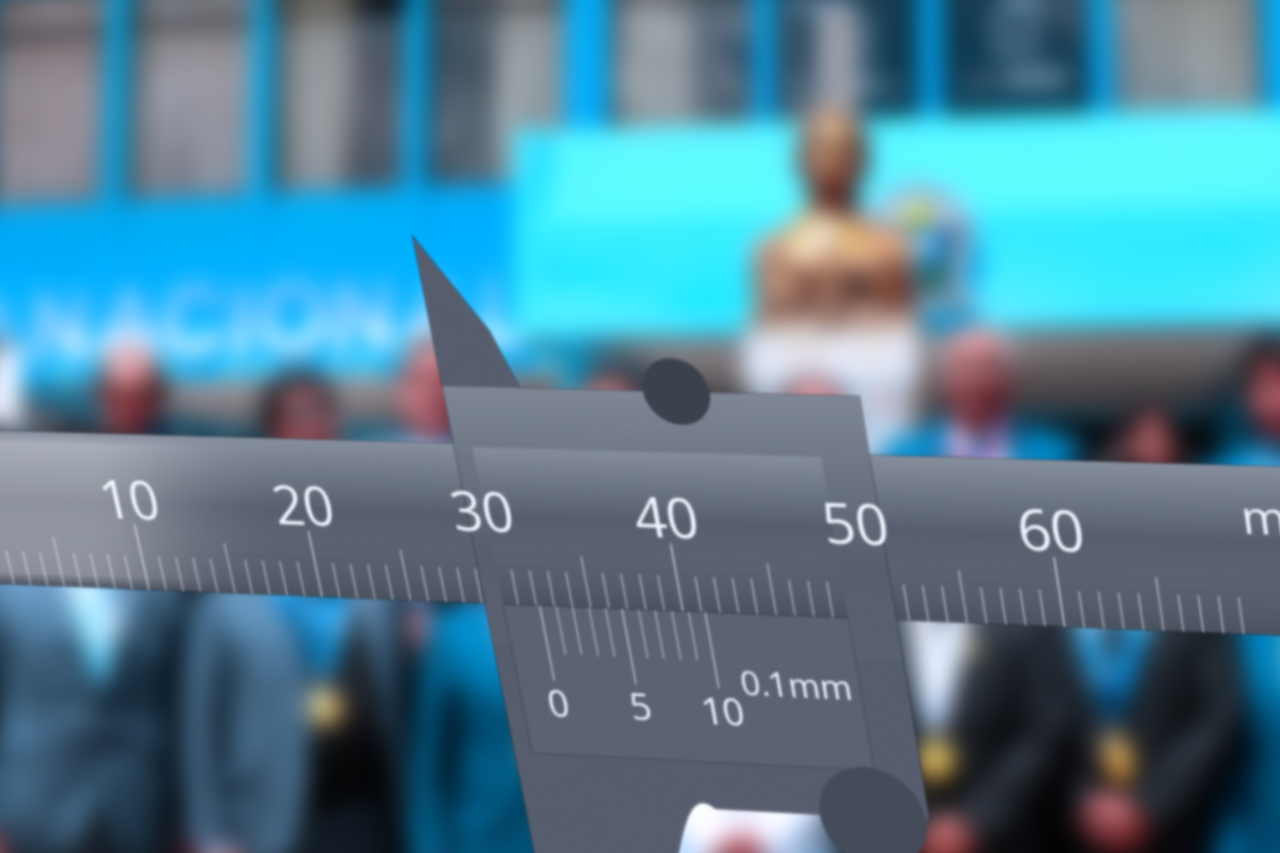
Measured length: 32.2 mm
